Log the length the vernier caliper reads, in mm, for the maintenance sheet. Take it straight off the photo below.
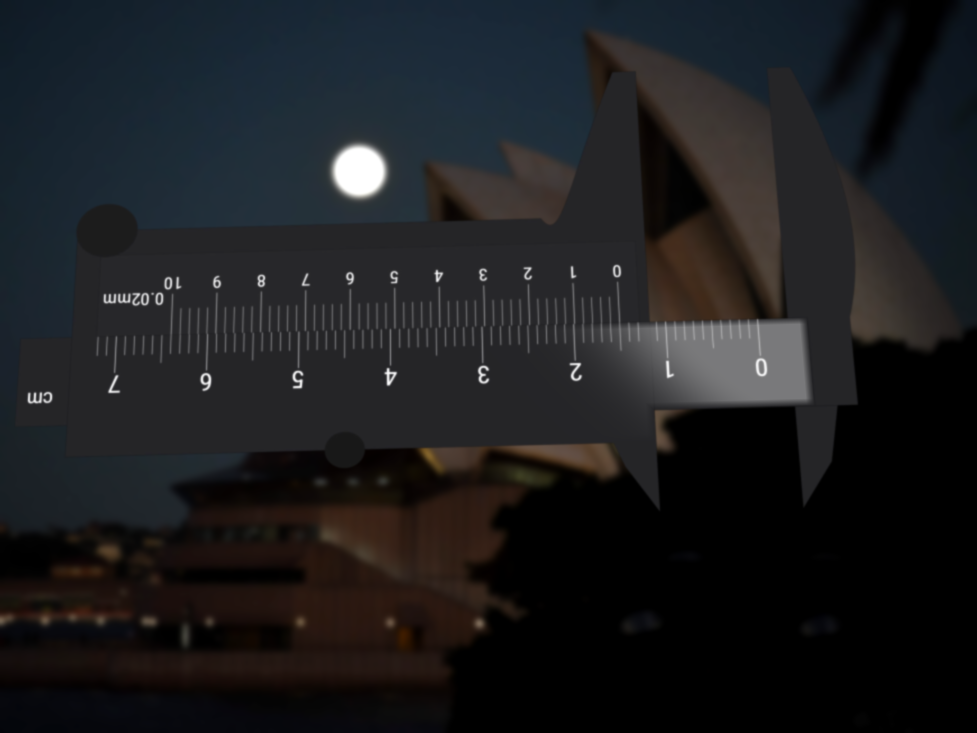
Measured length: 15.0 mm
